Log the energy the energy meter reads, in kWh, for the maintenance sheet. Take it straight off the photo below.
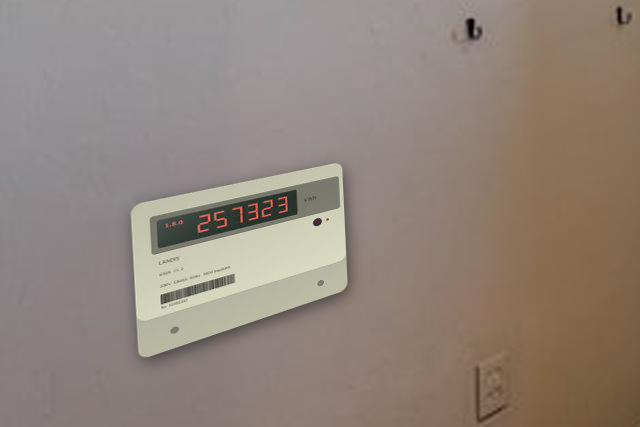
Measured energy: 257323 kWh
